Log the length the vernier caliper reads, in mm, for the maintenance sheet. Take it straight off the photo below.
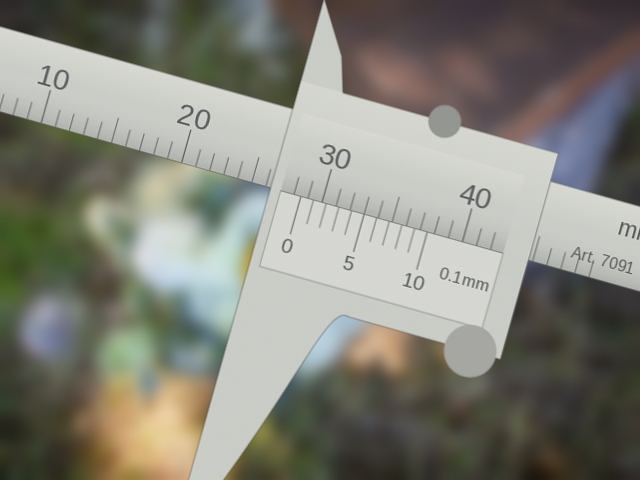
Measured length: 28.5 mm
